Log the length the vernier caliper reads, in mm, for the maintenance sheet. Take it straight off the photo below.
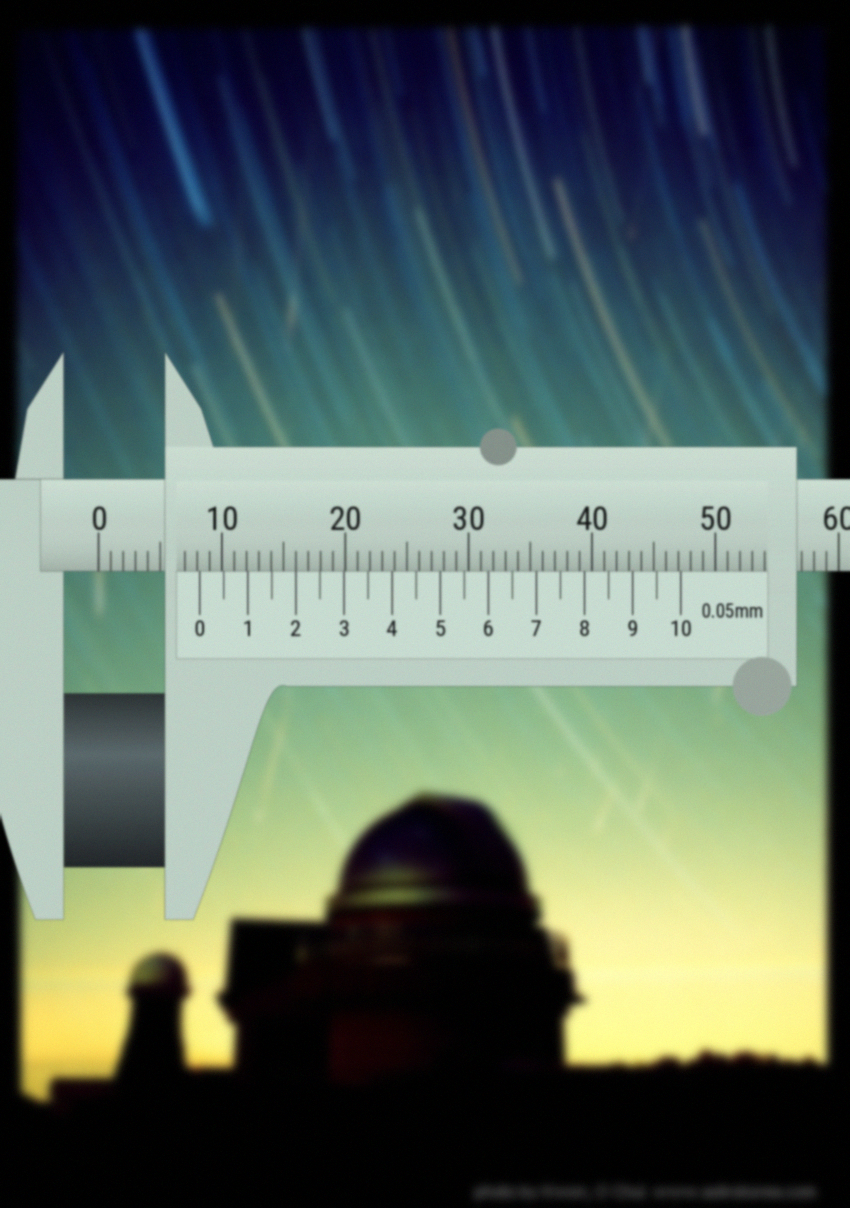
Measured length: 8.2 mm
